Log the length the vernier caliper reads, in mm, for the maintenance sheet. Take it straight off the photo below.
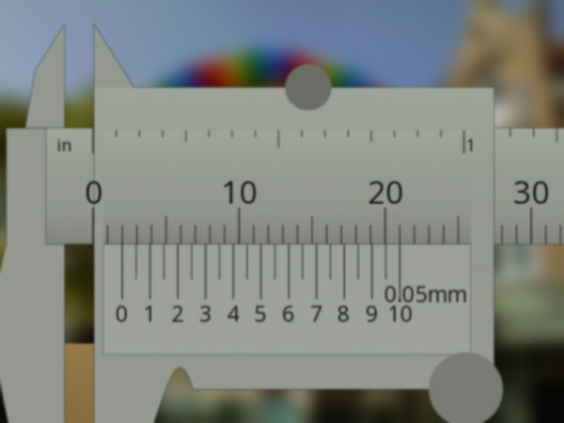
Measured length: 2.0 mm
